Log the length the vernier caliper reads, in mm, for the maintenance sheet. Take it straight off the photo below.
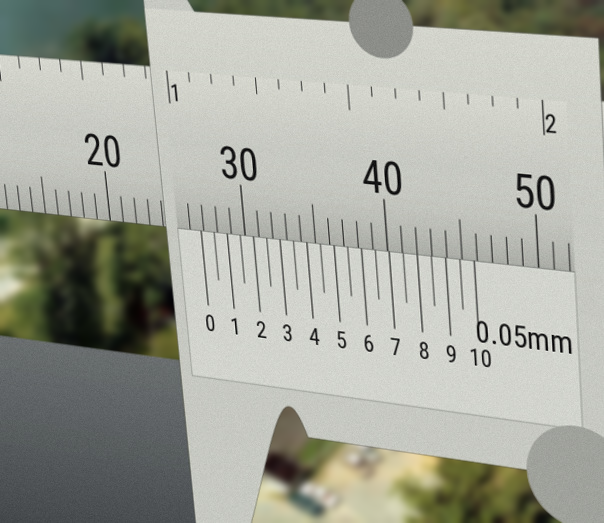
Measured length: 26.8 mm
